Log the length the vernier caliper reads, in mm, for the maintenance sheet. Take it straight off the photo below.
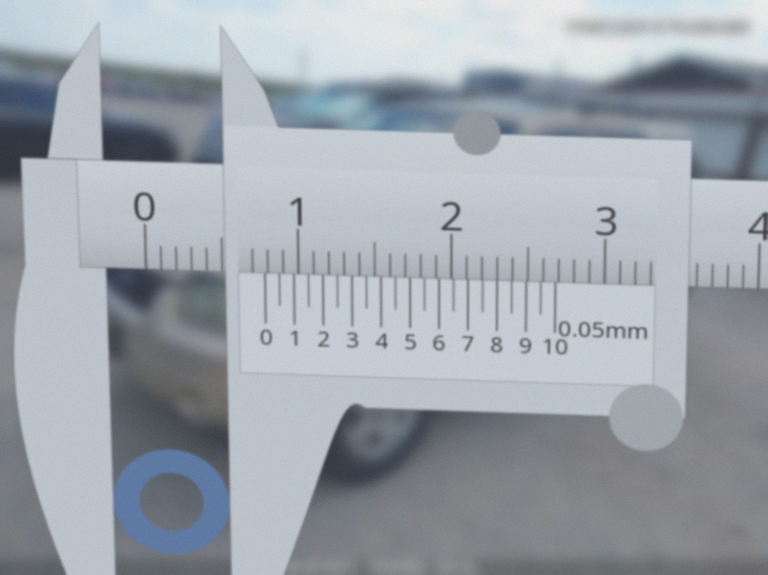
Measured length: 7.8 mm
